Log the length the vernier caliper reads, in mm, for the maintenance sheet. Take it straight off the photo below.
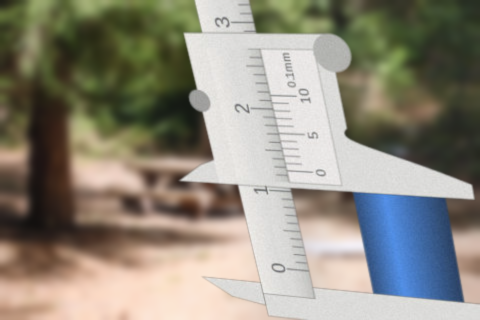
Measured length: 12.6 mm
